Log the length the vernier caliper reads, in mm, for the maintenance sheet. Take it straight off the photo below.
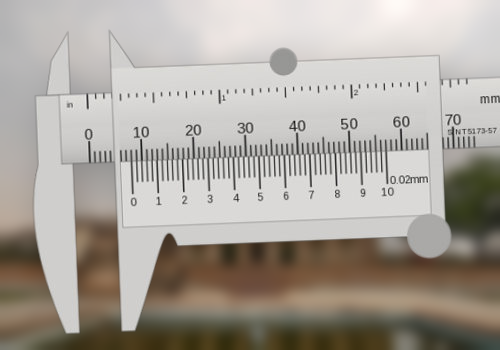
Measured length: 8.0 mm
